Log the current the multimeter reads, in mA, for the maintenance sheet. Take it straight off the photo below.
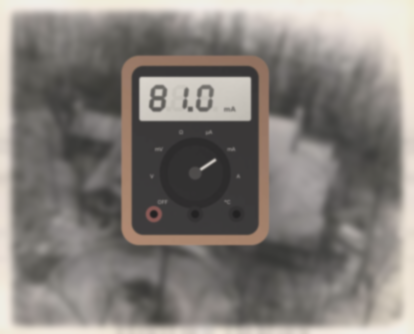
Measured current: 81.0 mA
